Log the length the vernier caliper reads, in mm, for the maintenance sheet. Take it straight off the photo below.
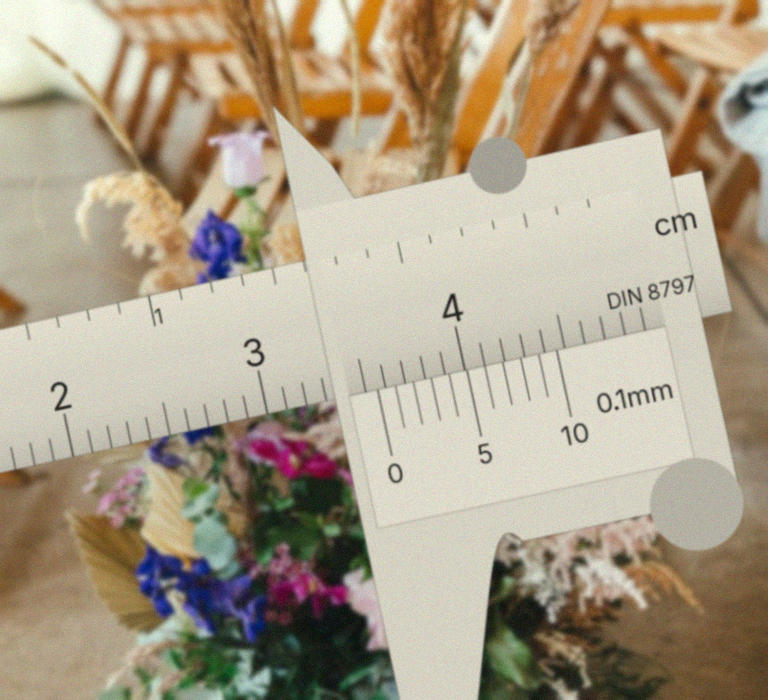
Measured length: 35.6 mm
